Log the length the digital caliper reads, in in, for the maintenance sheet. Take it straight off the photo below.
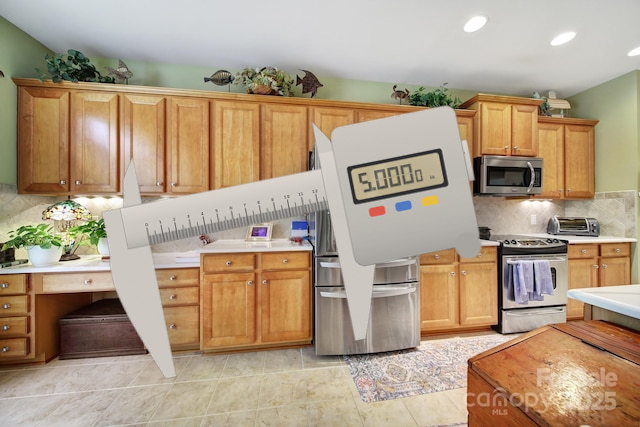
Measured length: 5.0000 in
